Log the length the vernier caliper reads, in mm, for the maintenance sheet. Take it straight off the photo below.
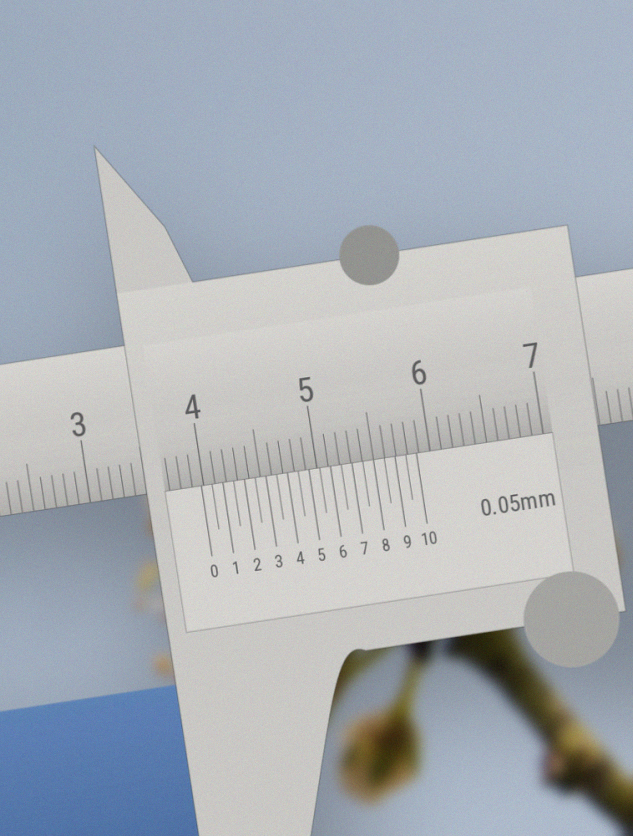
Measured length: 39.8 mm
